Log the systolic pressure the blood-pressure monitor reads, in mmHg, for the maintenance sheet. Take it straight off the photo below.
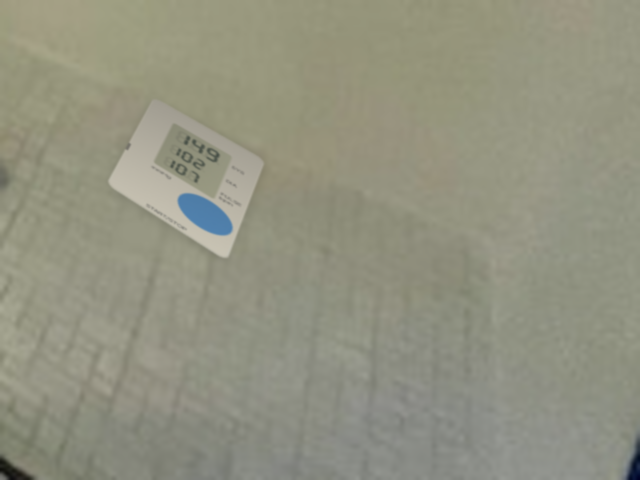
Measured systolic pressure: 149 mmHg
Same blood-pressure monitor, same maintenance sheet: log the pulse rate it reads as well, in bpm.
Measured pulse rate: 107 bpm
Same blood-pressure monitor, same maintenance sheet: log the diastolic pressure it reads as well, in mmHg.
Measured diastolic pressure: 102 mmHg
